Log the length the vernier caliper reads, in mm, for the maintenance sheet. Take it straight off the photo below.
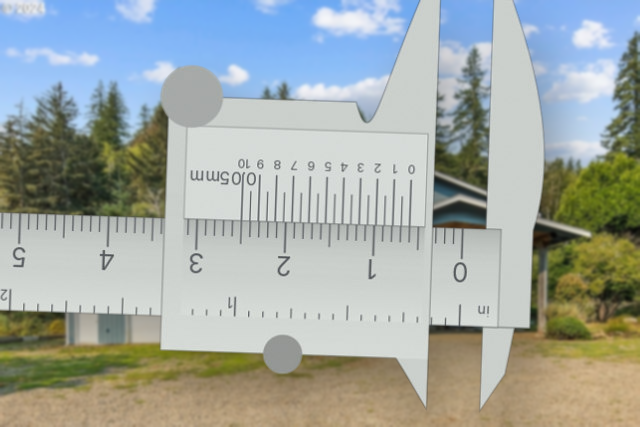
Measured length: 6.0 mm
